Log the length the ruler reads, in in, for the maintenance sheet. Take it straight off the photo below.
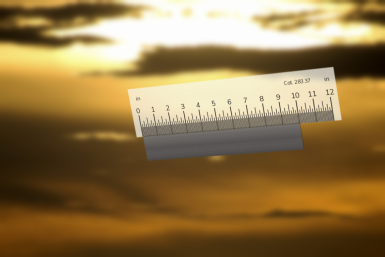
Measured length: 10 in
